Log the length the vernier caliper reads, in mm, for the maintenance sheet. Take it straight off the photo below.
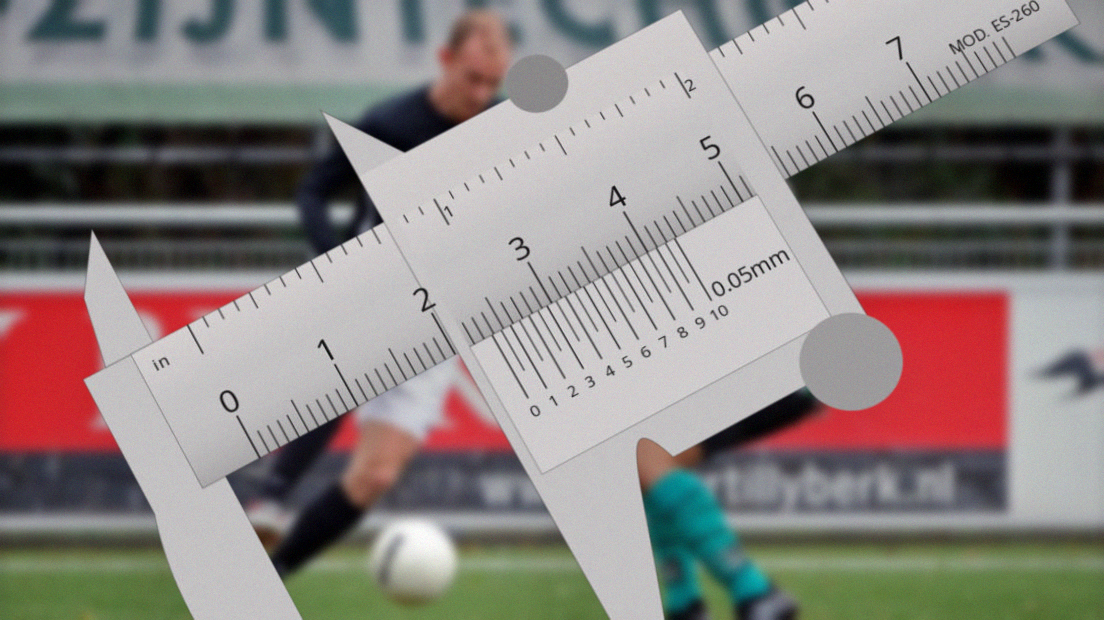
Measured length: 23.8 mm
